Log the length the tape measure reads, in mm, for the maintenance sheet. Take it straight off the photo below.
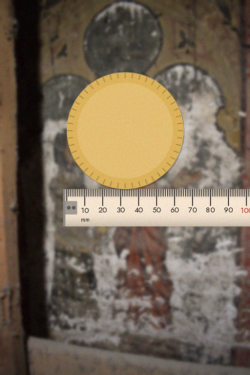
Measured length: 65 mm
